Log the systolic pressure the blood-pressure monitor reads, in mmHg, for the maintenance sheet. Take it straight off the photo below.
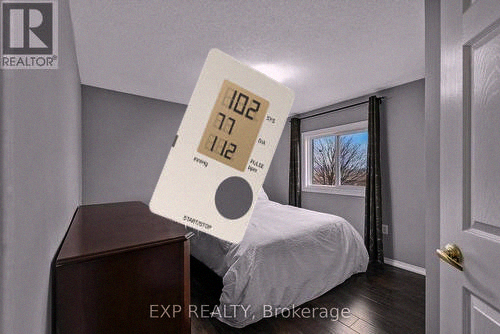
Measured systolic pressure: 102 mmHg
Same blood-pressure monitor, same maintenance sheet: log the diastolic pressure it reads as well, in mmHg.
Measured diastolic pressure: 77 mmHg
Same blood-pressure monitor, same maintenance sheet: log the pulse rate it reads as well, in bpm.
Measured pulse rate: 112 bpm
